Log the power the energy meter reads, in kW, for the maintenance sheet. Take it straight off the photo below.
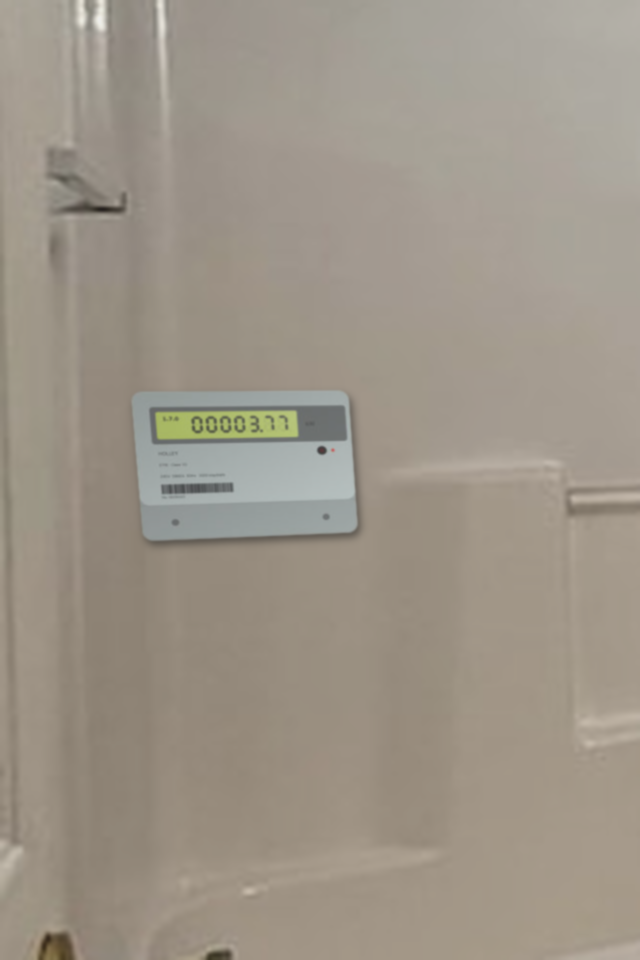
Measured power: 3.77 kW
